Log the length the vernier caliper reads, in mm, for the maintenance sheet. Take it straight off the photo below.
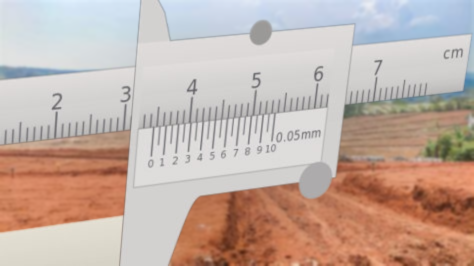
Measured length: 34.5 mm
